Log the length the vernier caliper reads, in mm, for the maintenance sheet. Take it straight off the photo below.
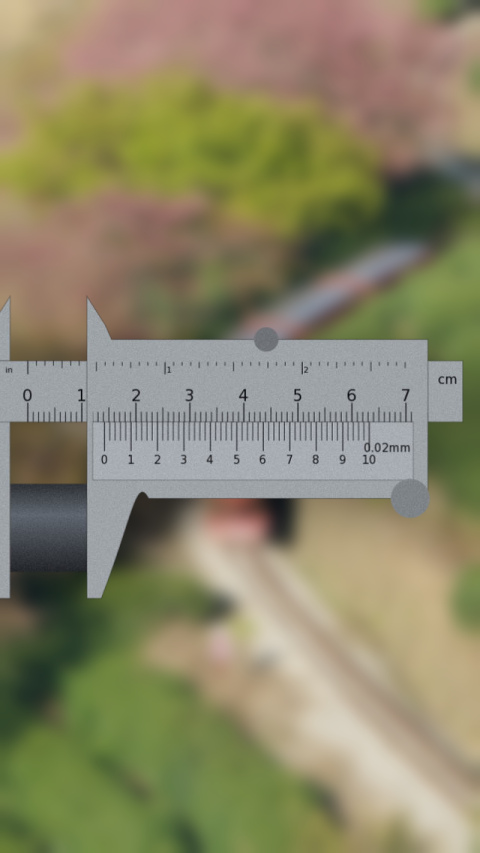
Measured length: 14.2 mm
